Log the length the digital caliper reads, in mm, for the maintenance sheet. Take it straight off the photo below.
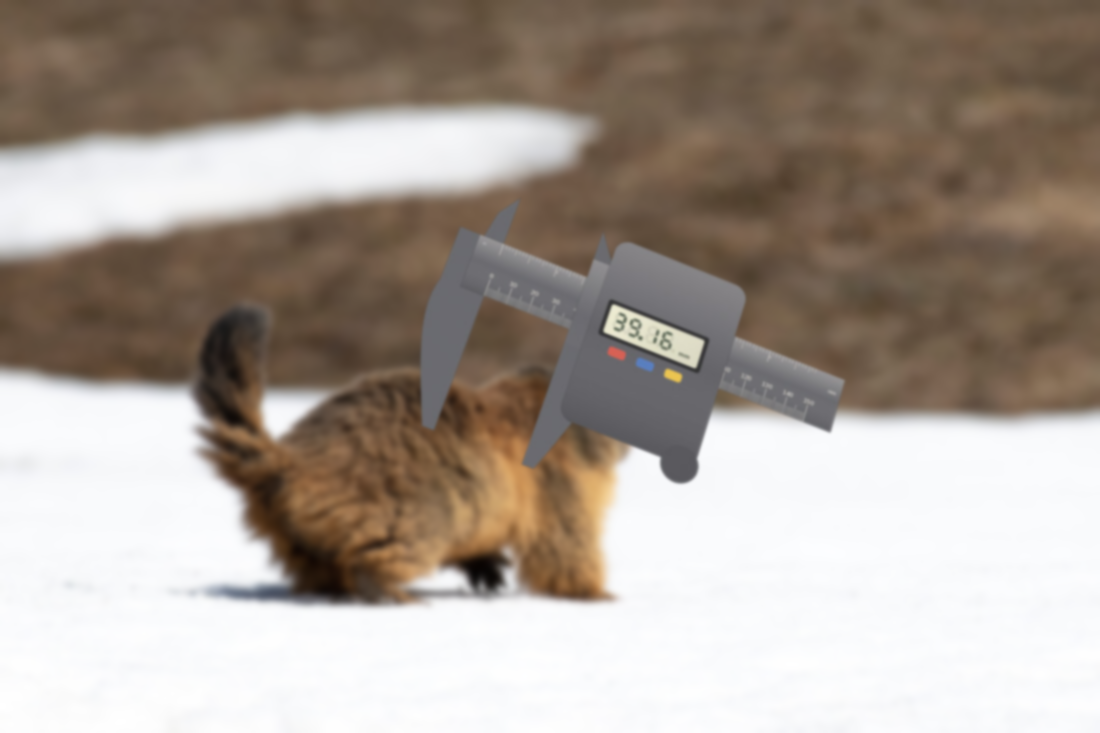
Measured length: 39.16 mm
